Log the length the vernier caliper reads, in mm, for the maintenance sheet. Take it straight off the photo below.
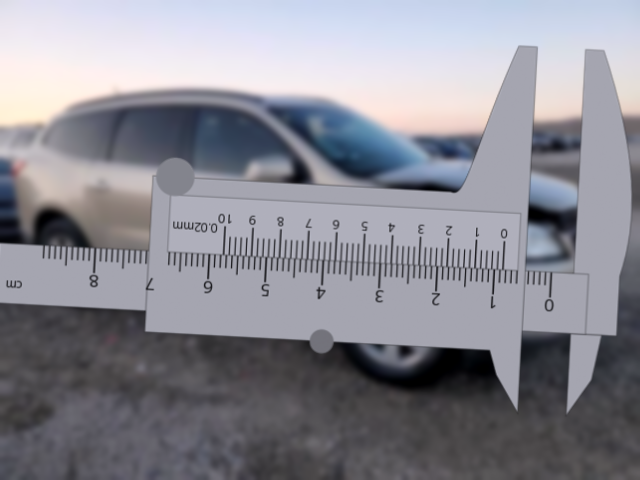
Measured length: 8.5 mm
